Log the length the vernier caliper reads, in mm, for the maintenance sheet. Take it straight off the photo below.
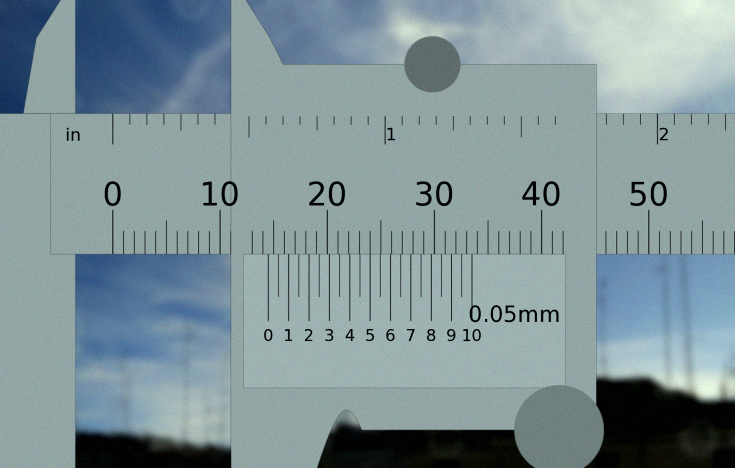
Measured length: 14.5 mm
